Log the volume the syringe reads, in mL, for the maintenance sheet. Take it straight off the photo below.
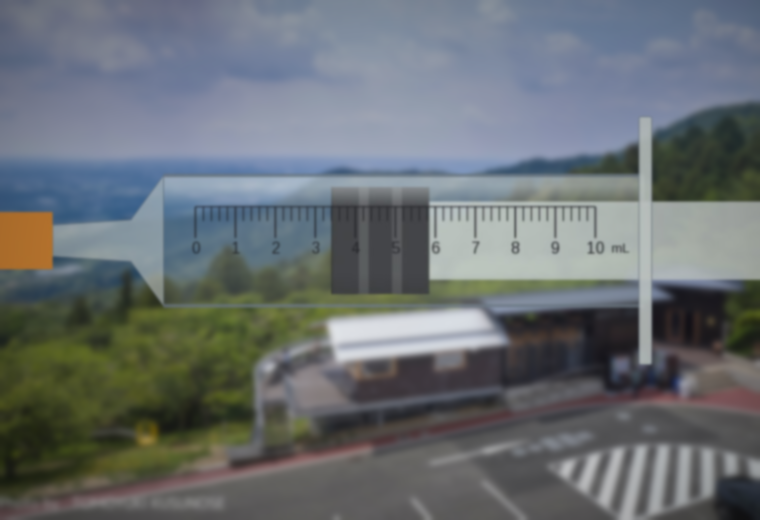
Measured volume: 3.4 mL
